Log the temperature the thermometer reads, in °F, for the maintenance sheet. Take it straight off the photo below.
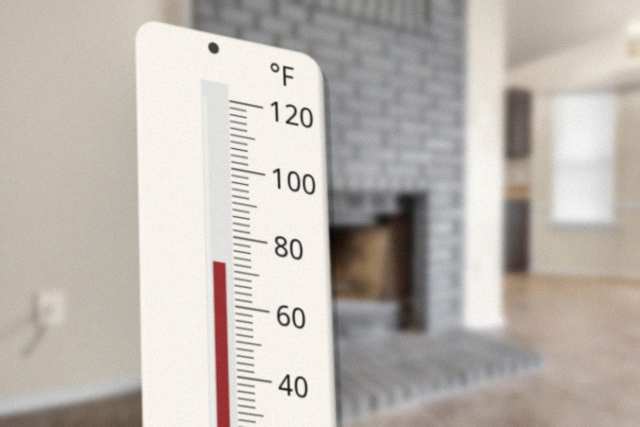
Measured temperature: 72 °F
